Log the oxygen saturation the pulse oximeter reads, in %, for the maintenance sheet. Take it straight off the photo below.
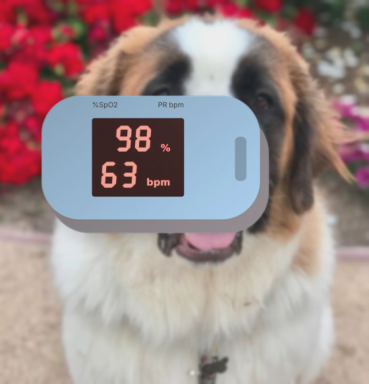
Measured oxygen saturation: 98 %
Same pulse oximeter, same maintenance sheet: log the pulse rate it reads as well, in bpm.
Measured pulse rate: 63 bpm
